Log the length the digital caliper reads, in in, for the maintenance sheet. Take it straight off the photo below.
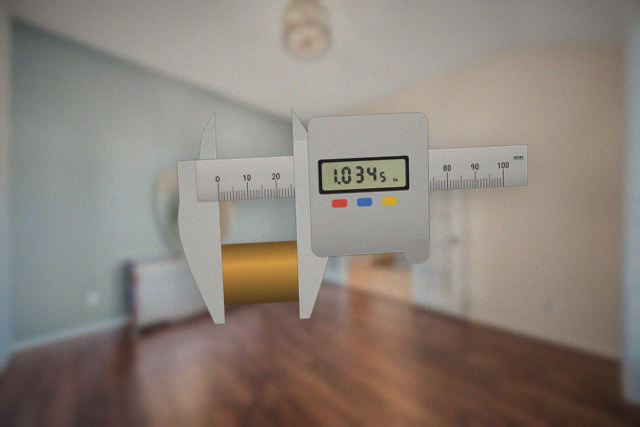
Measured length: 1.0345 in
